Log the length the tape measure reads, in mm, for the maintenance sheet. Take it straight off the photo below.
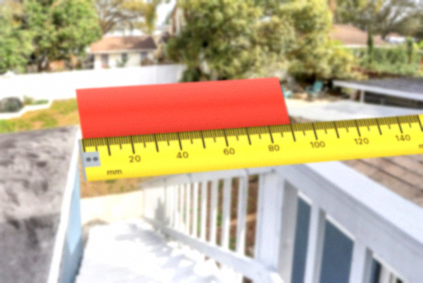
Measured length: 90 mm
